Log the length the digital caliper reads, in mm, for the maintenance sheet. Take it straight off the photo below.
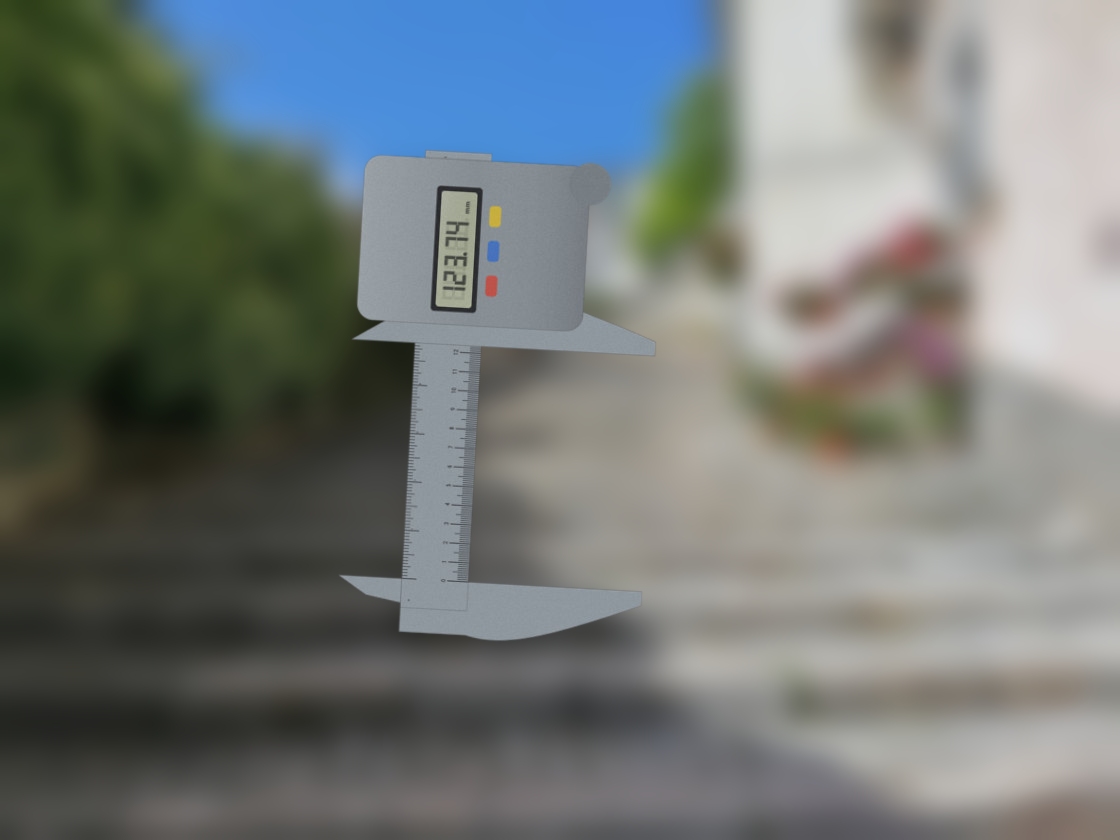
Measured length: 123.74 mm
